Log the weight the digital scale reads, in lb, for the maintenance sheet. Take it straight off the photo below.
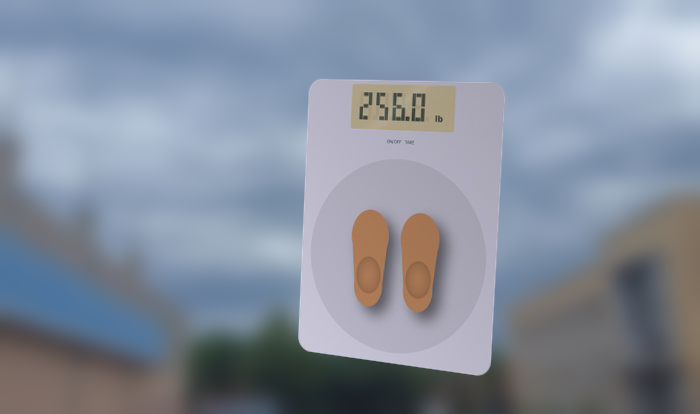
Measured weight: 256.0 lb
